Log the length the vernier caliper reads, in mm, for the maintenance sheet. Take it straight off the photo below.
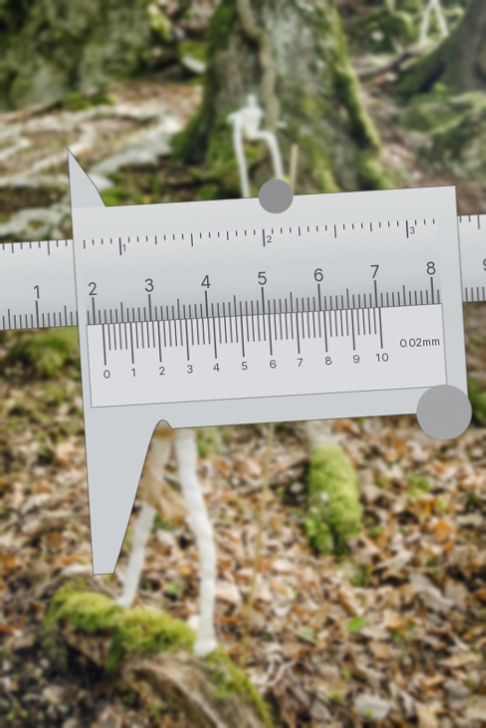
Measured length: 21.5 mm
